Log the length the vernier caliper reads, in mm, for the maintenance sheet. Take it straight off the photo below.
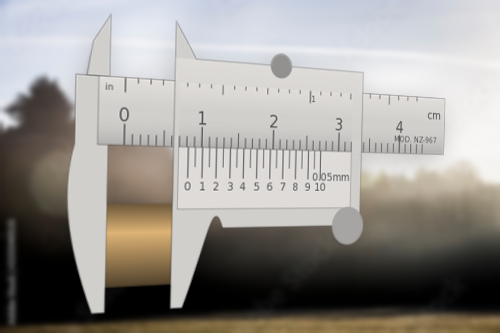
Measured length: 8.2 mm
